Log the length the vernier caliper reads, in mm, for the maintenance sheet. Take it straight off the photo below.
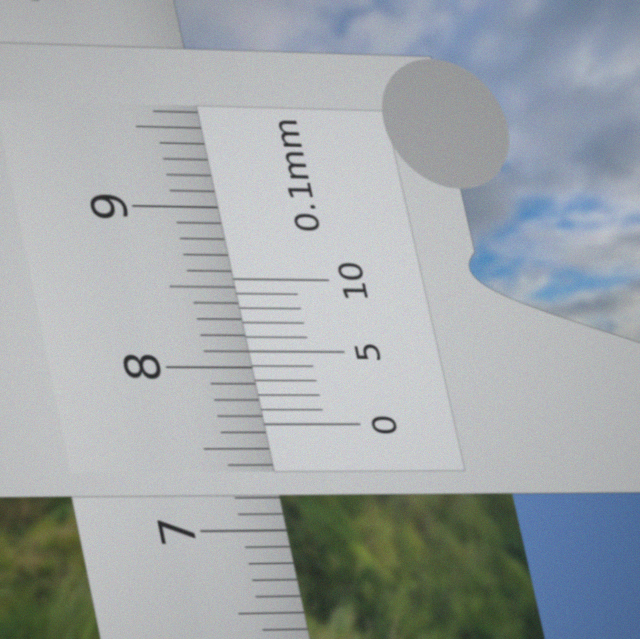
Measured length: 76.5 mm
